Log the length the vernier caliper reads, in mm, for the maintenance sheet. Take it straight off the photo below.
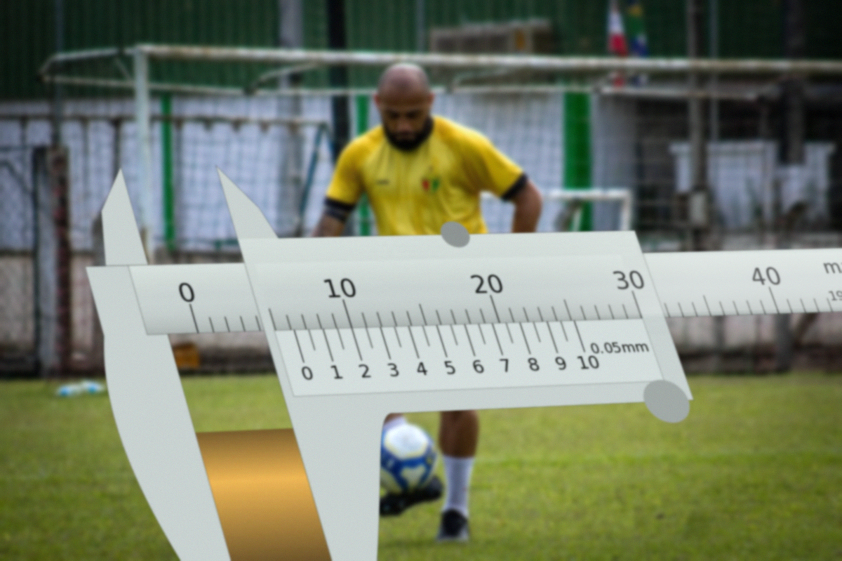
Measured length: 6.2 mm
